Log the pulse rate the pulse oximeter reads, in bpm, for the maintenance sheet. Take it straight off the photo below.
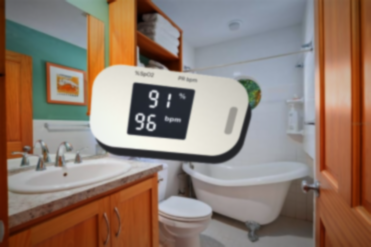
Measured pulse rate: 96 bpm
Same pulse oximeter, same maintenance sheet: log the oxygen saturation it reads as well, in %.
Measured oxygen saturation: 91 %
